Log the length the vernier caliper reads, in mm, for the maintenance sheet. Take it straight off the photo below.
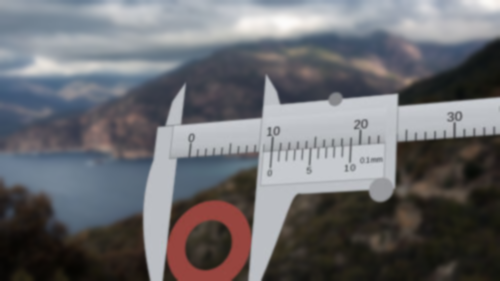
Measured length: 10.0 mm
